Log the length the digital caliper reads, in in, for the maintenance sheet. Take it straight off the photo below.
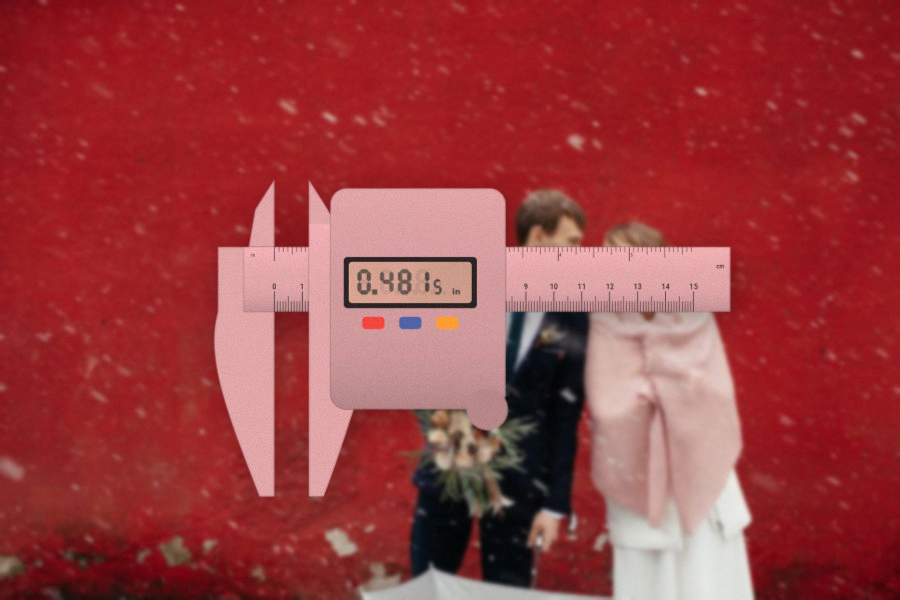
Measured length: 0.4815 in
